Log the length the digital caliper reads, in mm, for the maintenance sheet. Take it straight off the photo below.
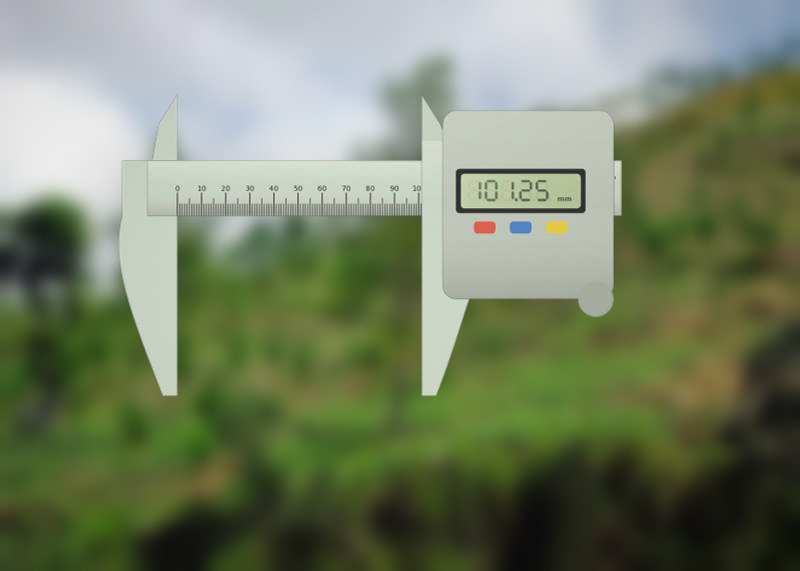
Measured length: 101.25 mm
